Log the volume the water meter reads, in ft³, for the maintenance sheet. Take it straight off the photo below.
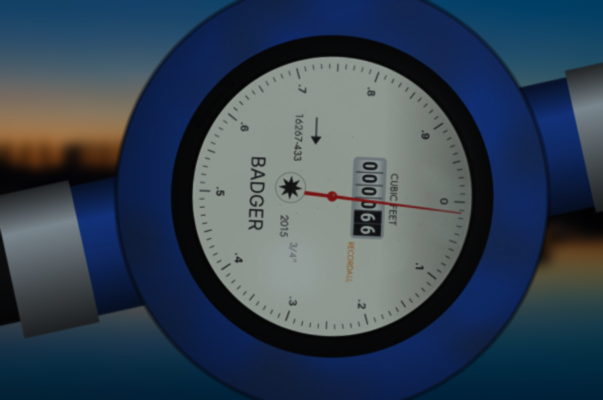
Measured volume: 66.01 ft³
